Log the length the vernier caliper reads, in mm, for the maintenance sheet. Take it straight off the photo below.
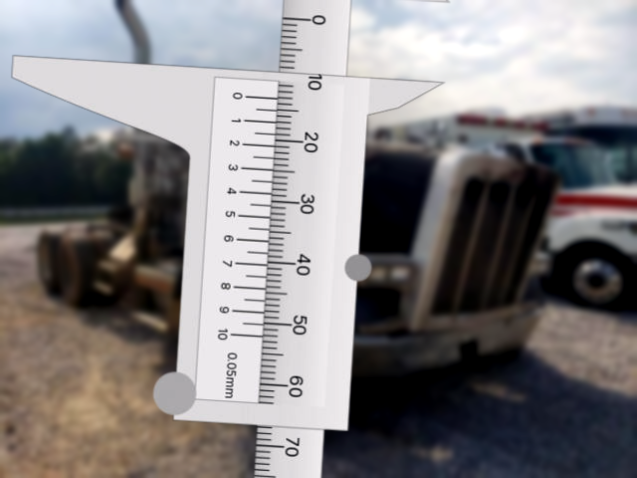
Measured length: 13.2 mm
